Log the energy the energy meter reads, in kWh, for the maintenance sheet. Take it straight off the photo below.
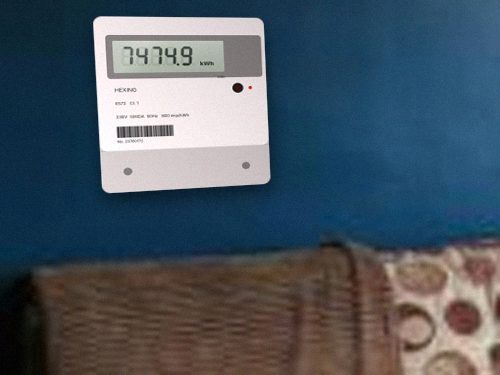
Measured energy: 7474.9 kWh
